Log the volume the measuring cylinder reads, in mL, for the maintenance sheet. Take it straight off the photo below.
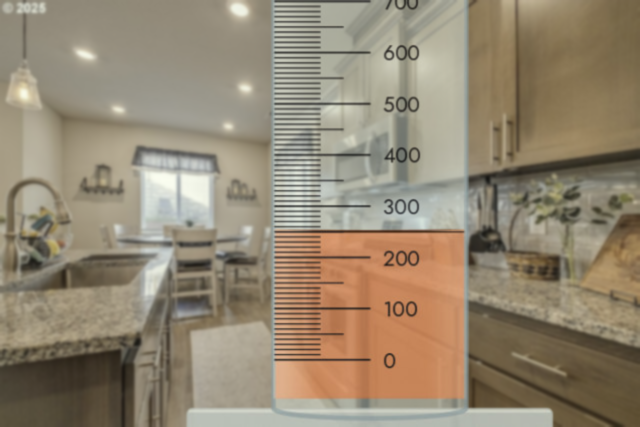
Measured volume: 250 mL
